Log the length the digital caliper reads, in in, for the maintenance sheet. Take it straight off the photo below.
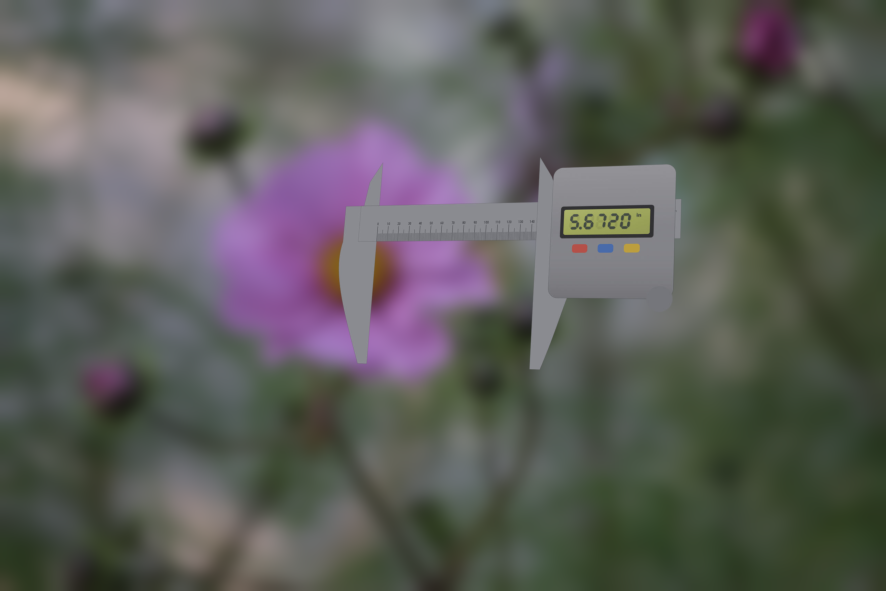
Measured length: 5.6720 in
